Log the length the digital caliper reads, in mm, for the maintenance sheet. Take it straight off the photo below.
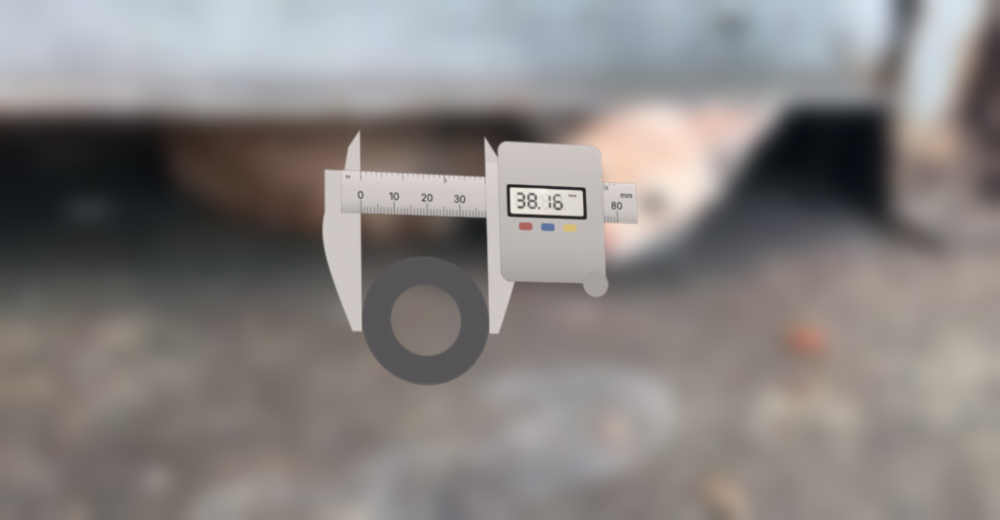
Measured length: 38.16 mm
